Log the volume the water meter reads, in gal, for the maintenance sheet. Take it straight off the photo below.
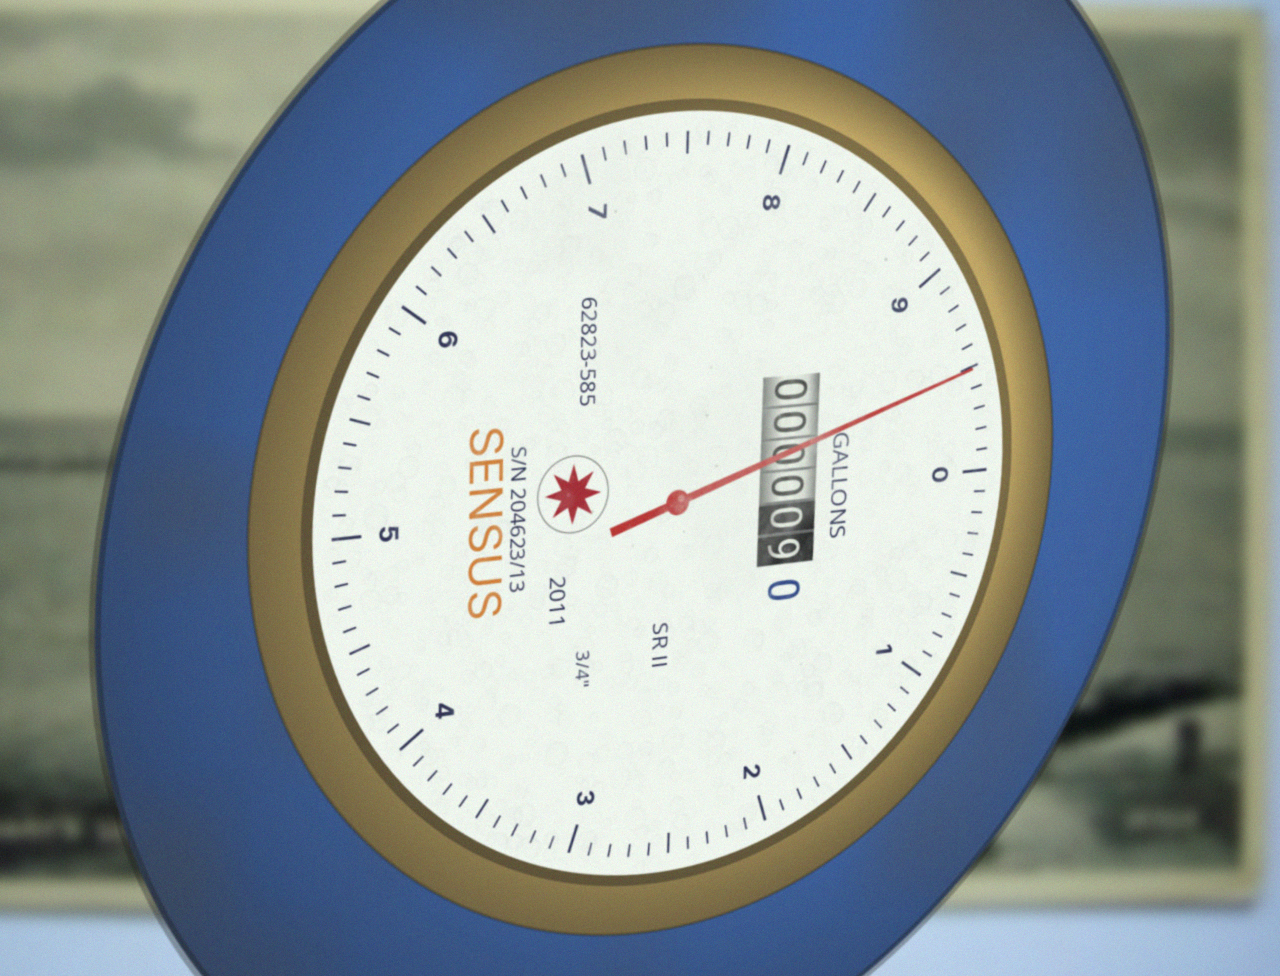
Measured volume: 89.5 gal
